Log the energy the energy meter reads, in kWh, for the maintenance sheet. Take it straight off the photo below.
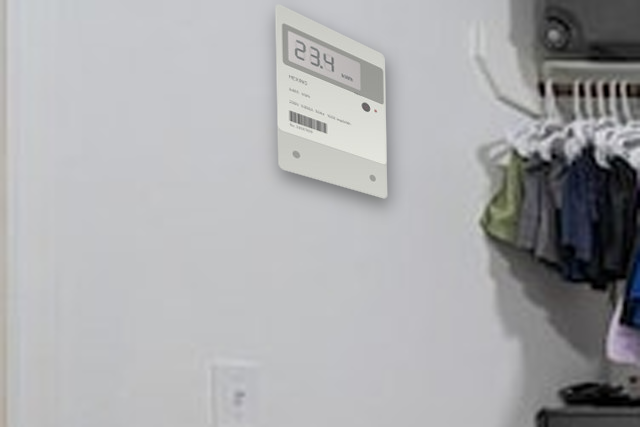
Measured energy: 23.4 kWh
